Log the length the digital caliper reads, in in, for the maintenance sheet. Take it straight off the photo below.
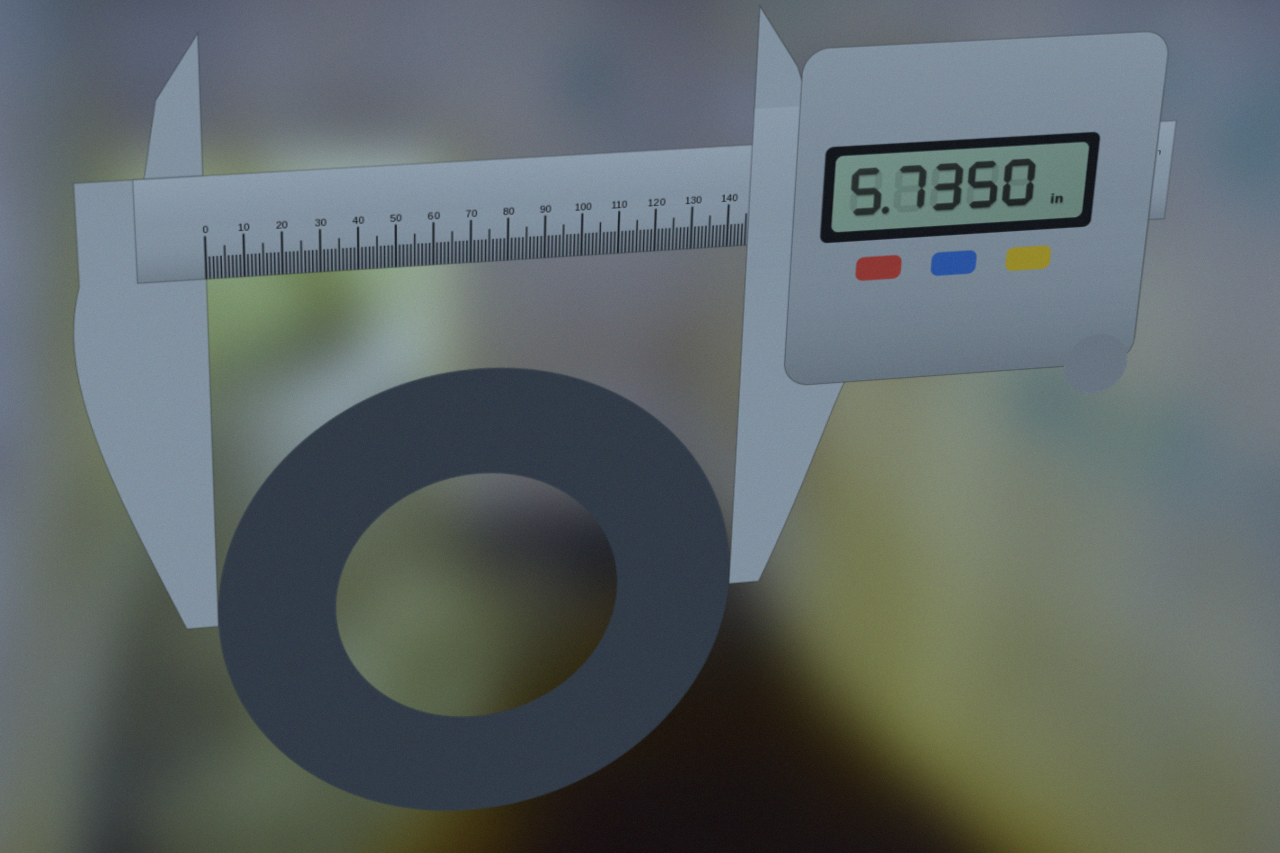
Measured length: 5.7350 in
